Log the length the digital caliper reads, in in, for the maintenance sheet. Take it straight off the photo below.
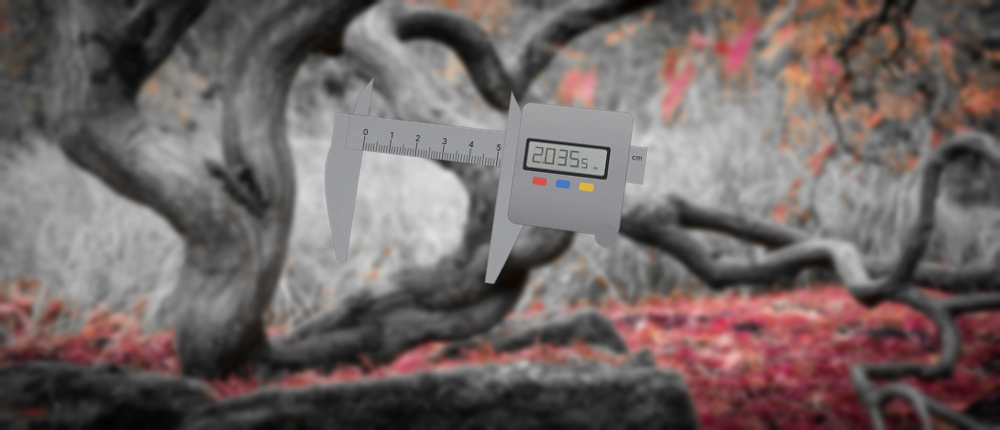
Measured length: 2.0355 in
